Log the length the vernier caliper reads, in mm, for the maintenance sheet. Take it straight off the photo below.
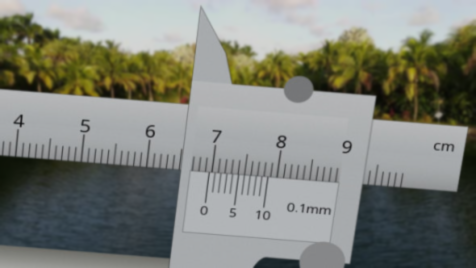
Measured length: 69.6 mm
